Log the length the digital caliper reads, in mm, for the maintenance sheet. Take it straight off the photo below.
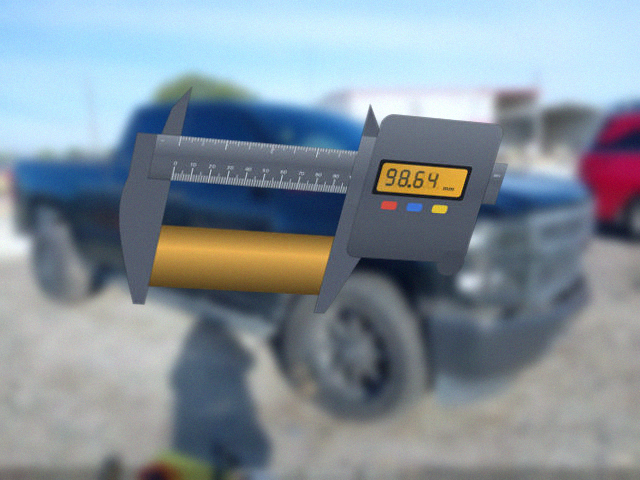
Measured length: 98.64 mm
